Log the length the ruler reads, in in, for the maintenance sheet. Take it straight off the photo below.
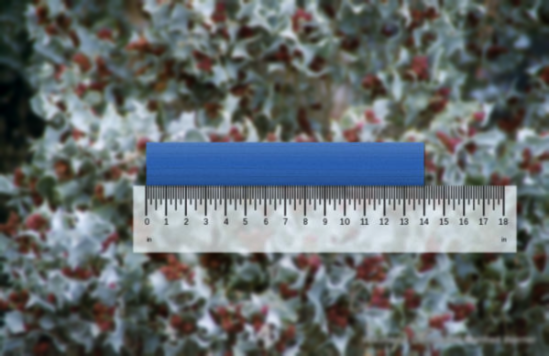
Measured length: 14 in
